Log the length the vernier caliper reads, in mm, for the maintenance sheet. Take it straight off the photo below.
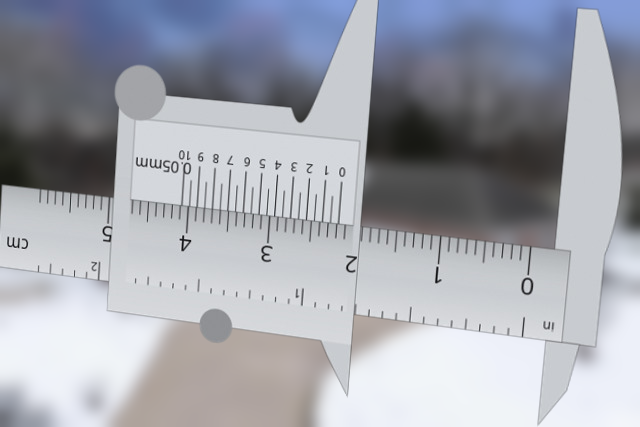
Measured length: 21.8 mm
